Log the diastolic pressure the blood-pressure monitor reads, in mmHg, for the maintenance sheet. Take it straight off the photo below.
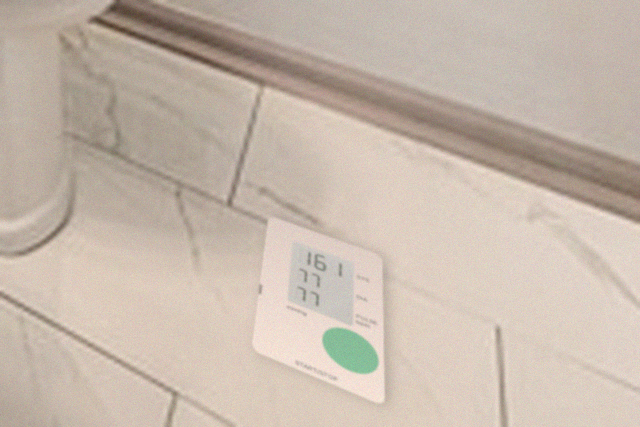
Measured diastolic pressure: 77 mmHg
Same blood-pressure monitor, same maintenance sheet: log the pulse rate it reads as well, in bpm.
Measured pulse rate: 77 bpm
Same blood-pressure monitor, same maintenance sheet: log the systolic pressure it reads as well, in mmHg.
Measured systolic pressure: 161 mmHg
